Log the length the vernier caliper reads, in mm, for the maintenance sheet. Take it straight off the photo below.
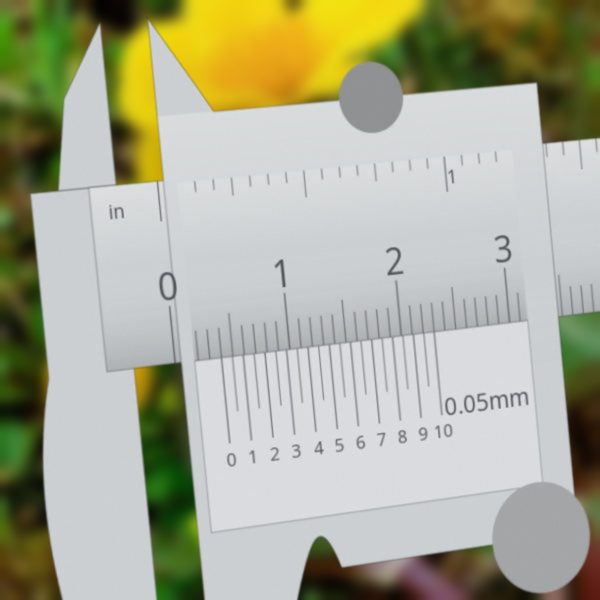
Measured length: 4.0 mm
